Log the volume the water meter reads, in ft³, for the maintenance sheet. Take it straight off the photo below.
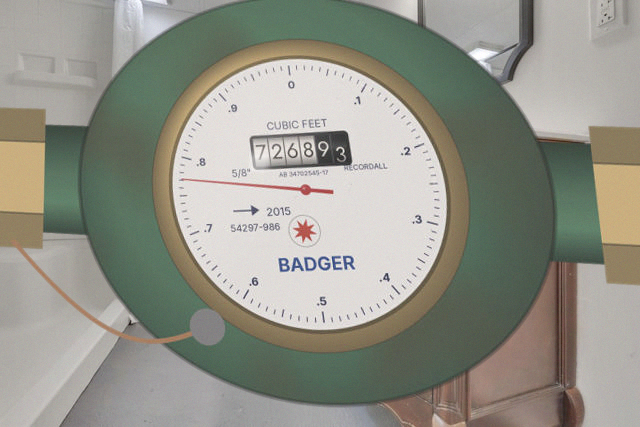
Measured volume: 726892.77 ft³
